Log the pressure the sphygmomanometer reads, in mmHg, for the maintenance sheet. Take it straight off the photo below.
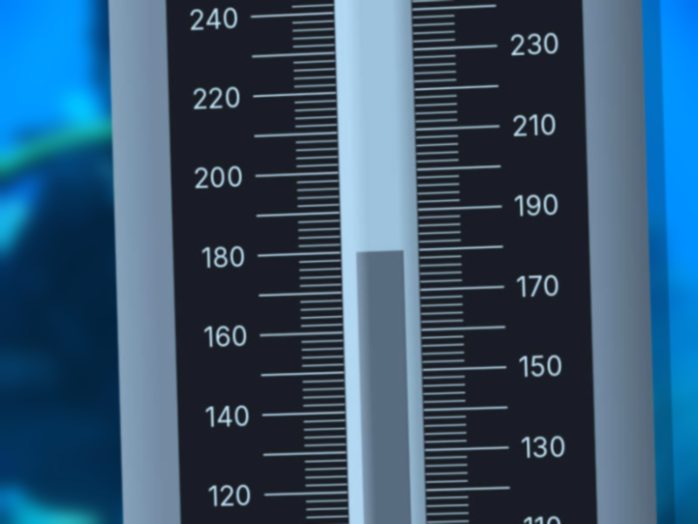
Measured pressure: 180 mmHg
